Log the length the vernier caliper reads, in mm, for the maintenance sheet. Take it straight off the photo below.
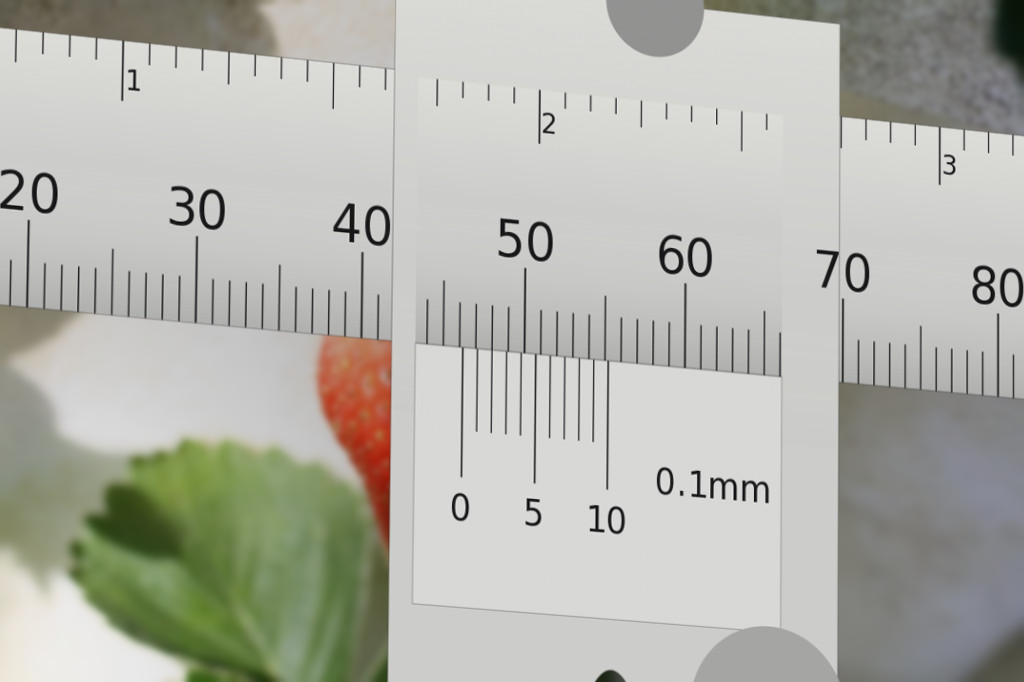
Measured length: 46.2 mm
